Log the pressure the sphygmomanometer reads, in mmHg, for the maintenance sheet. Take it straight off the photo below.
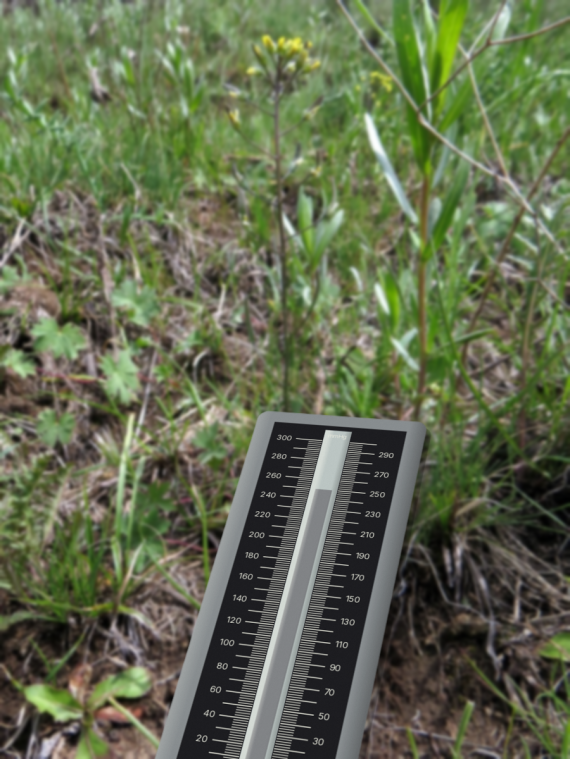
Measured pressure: 250 mmHg
